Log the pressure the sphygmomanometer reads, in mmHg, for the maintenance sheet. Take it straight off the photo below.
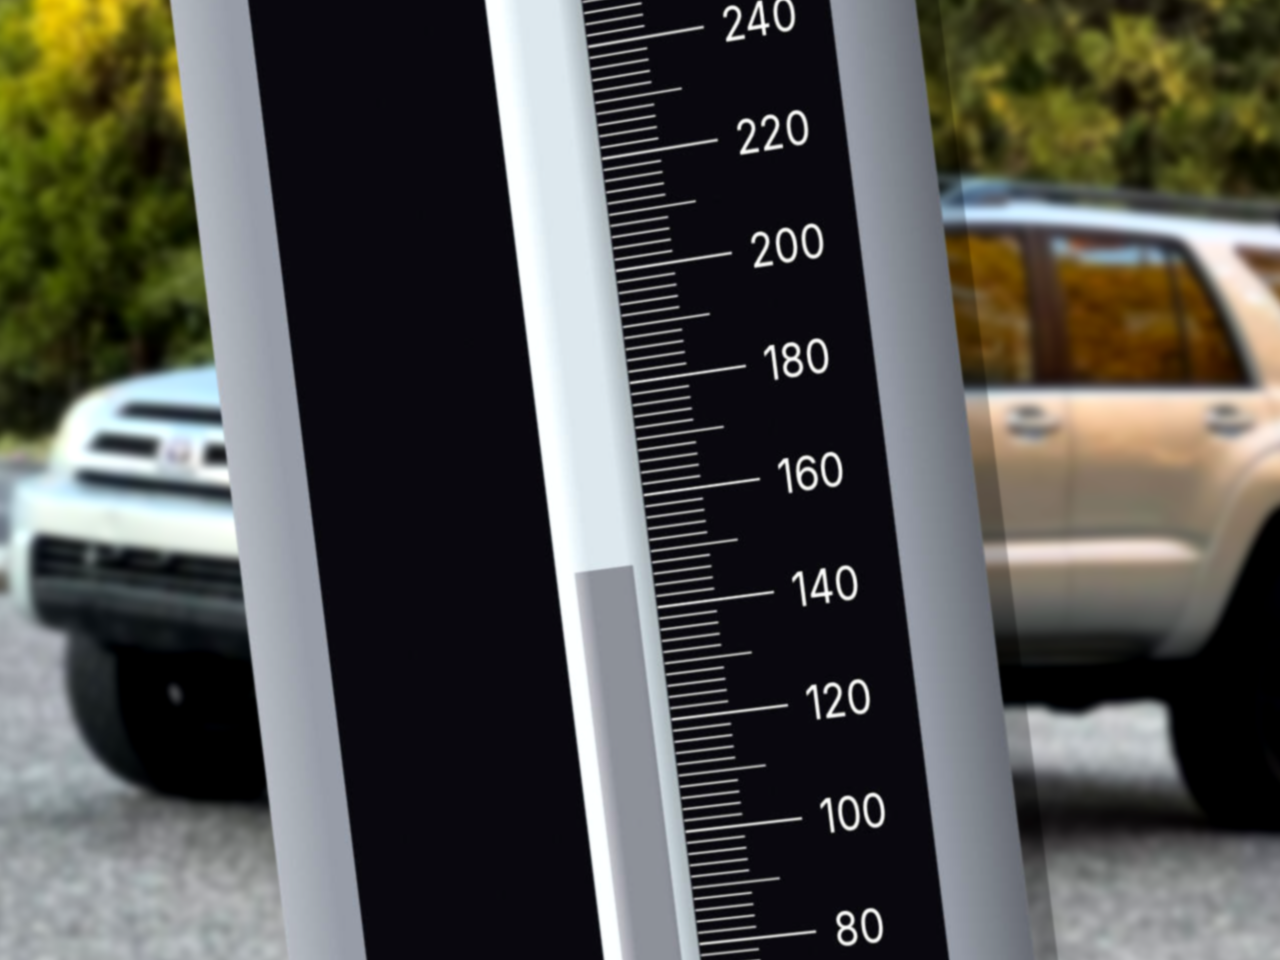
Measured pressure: 148 mmHg
